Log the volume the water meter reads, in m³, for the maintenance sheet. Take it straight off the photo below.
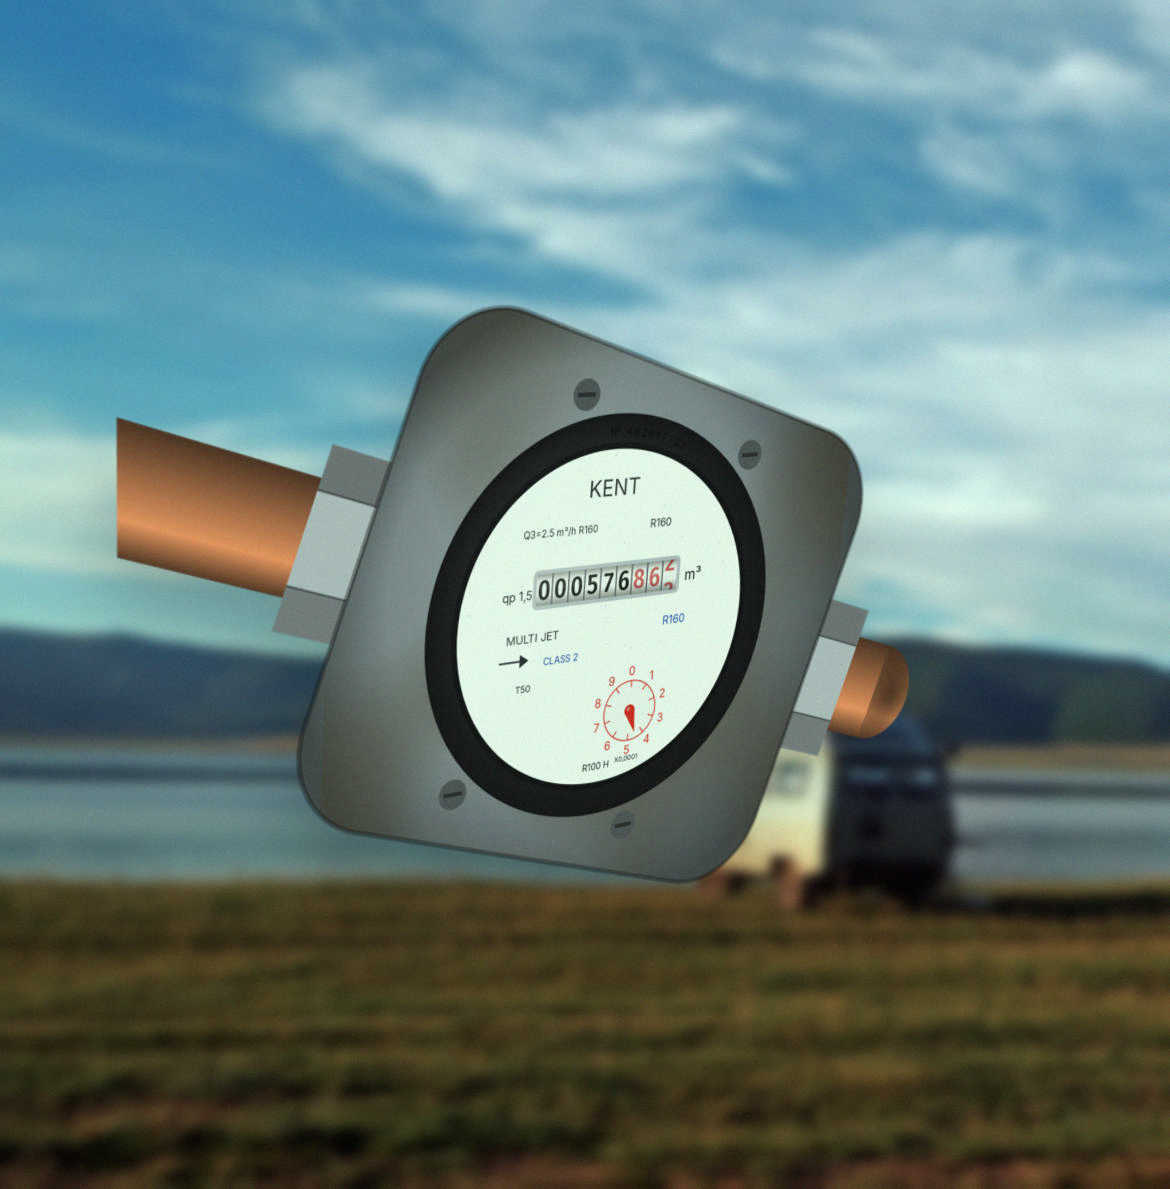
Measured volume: 576.8624 m³
